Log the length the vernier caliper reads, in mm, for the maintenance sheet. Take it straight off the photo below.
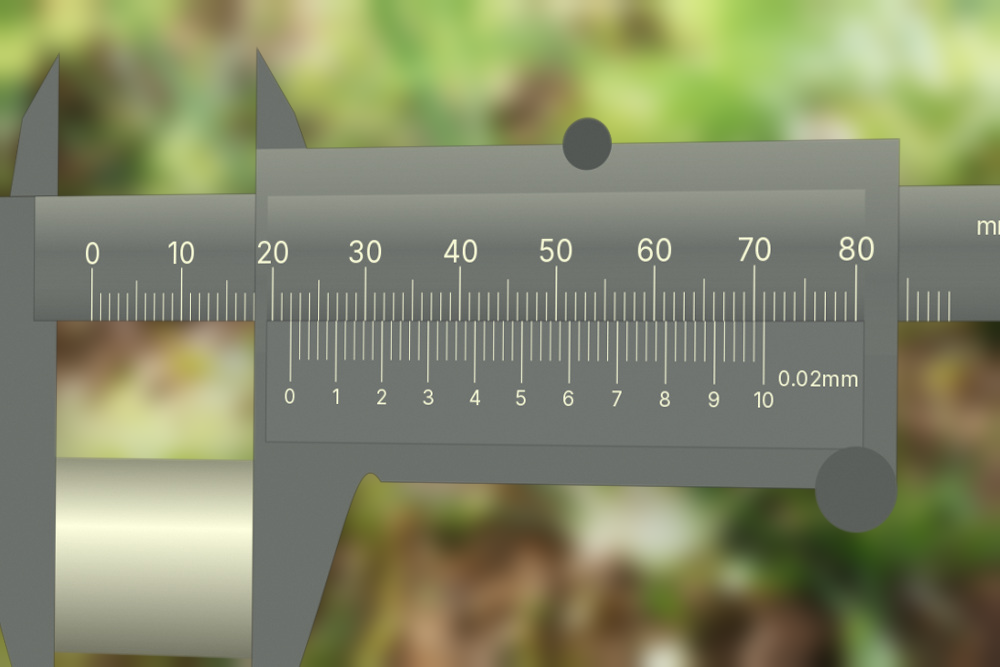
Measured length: 22.0 mm
